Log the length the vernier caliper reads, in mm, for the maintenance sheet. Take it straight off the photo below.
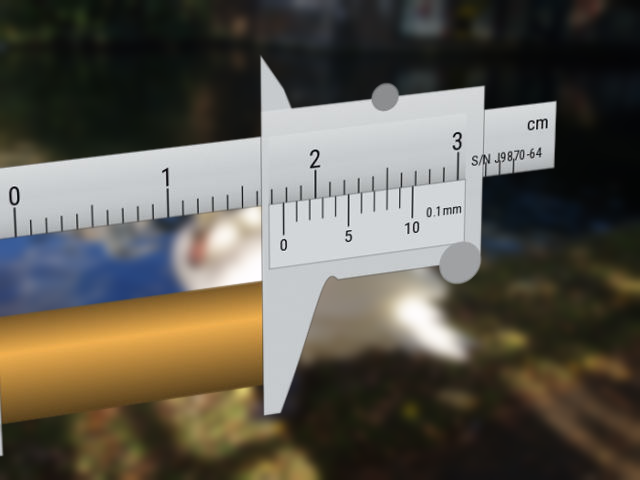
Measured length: 17.8 mm
